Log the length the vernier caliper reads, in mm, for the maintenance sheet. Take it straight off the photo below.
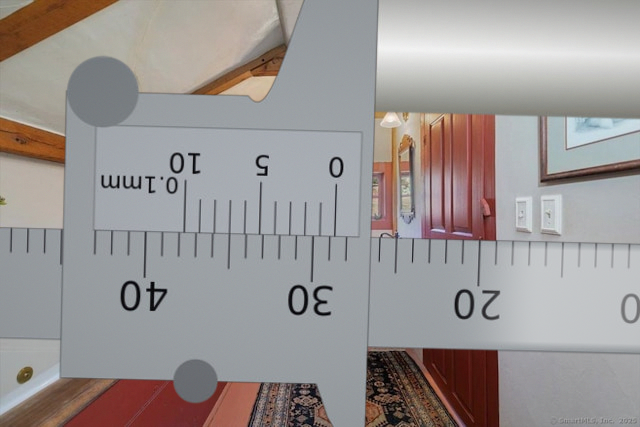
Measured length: 28.7 mm
